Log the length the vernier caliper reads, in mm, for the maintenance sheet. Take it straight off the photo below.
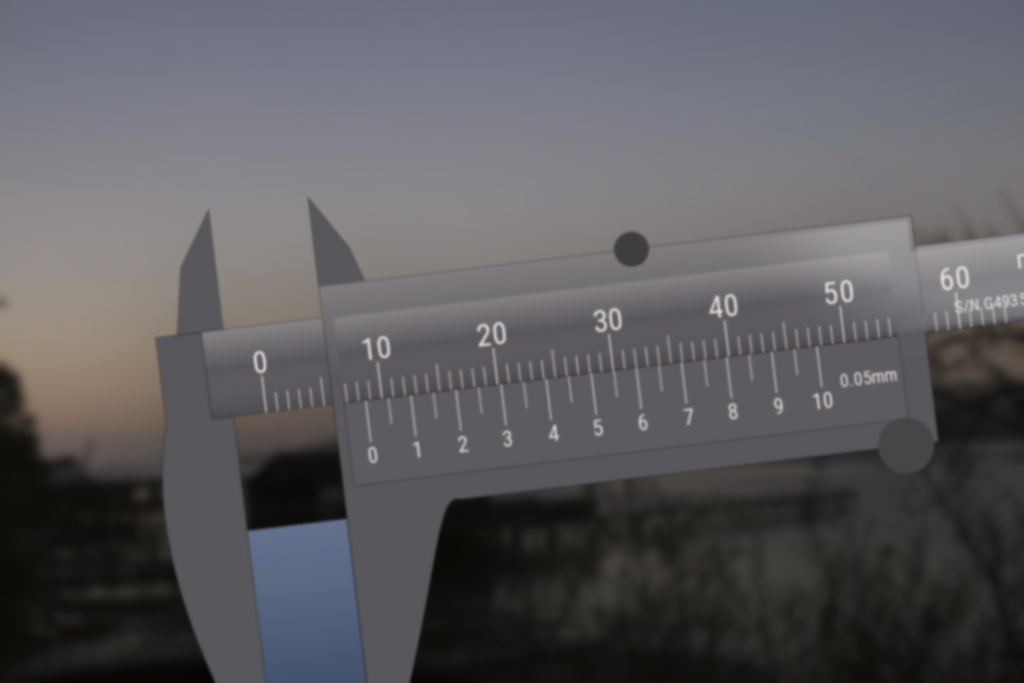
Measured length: 8.6 mm
